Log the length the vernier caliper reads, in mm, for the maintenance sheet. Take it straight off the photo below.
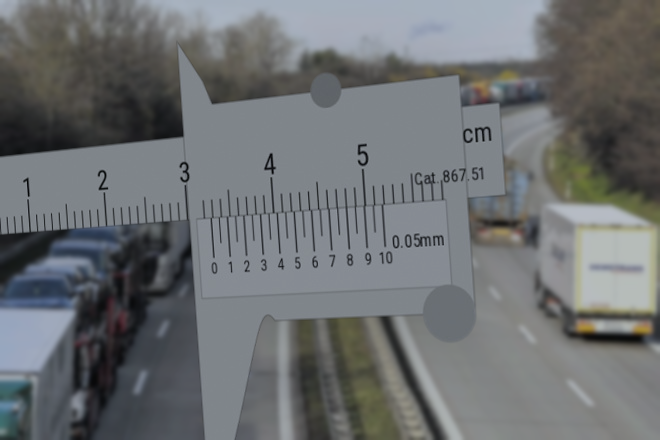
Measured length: 32.8 mm
